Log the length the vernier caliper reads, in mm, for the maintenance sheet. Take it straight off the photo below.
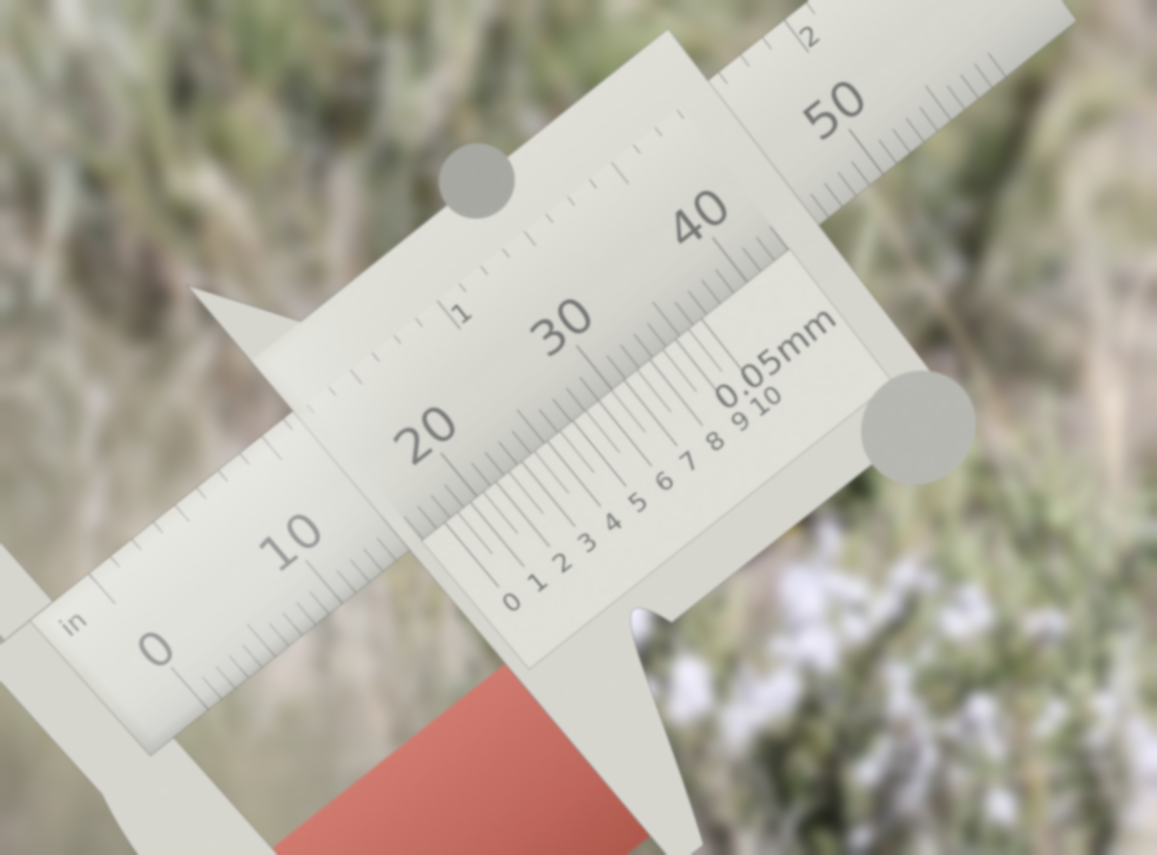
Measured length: 17.6 mm
